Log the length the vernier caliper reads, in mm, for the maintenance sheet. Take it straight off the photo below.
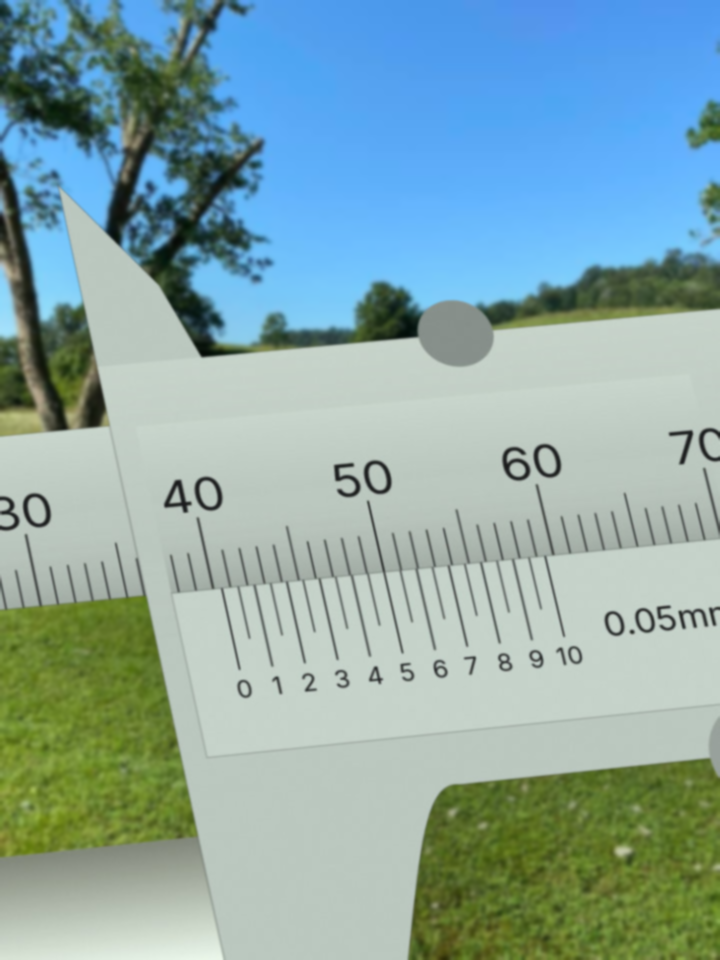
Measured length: 40.5 mm
